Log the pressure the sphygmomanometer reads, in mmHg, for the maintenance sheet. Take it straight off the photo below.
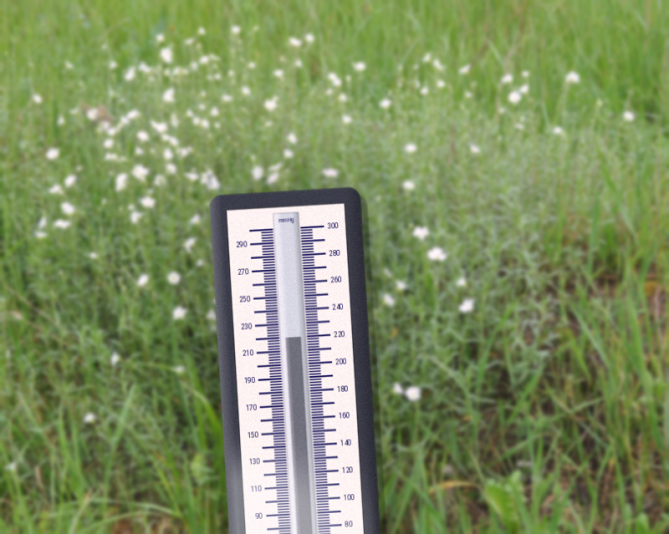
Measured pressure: 220 mmHg
